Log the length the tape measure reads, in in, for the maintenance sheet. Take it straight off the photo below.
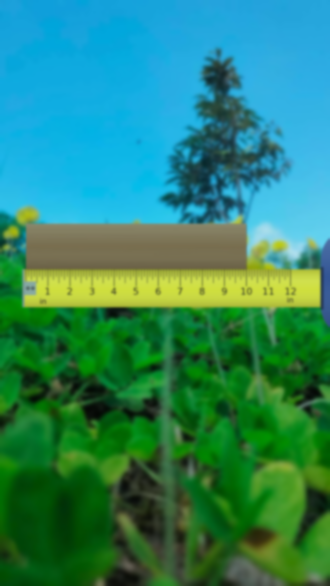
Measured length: 10 in
